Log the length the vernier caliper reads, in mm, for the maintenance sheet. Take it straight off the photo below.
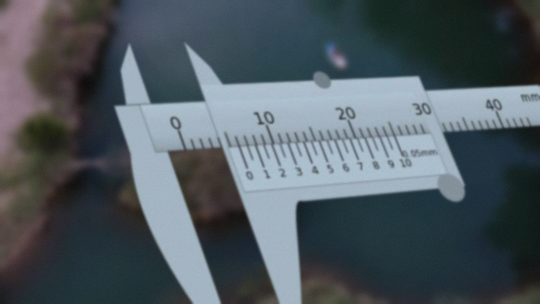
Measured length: 6.0 mm
